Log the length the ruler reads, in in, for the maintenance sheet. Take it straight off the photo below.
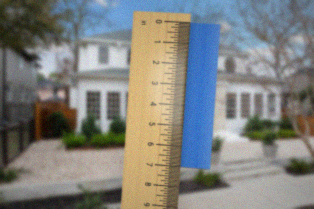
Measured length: 7 in
